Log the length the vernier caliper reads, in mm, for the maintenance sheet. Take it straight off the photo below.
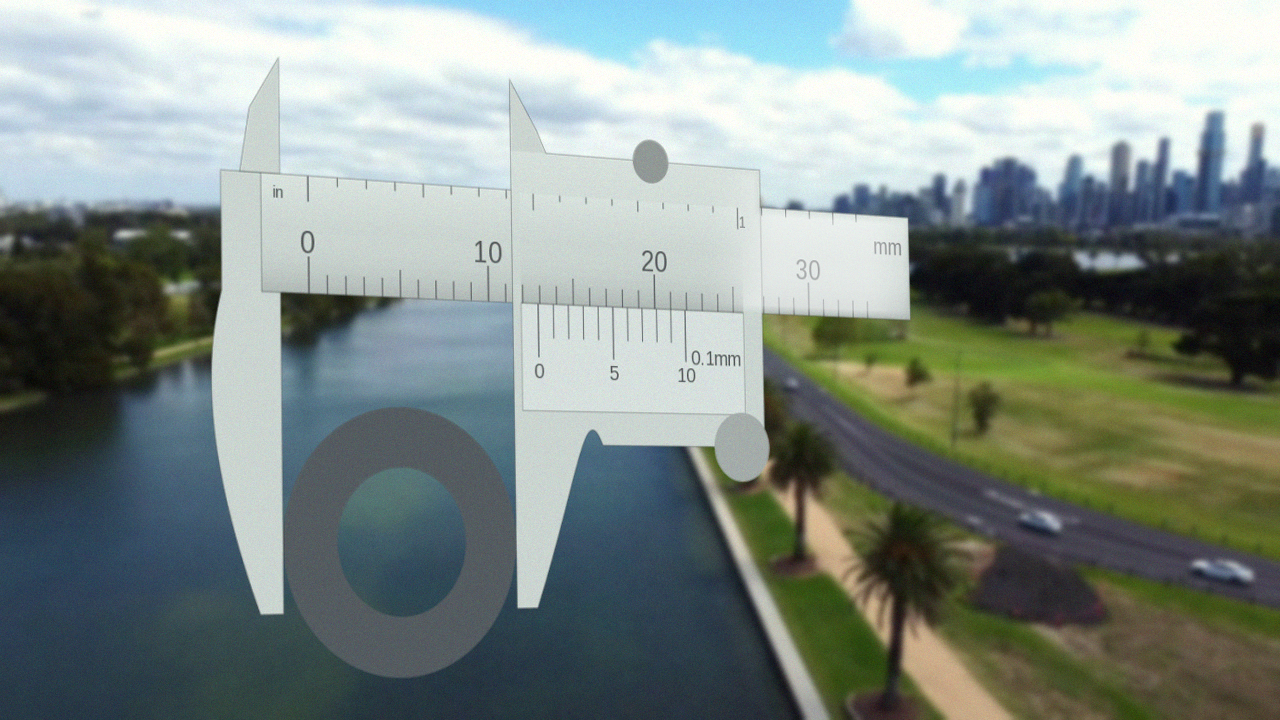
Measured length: 12.9 mm
